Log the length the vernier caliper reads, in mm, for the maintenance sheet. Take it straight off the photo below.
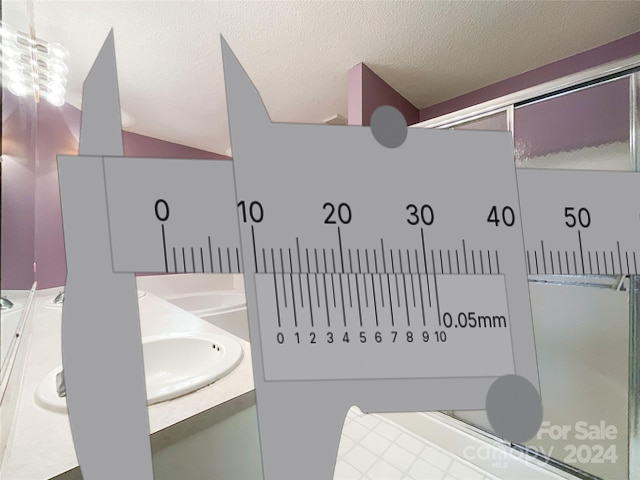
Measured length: 12.0 mm
